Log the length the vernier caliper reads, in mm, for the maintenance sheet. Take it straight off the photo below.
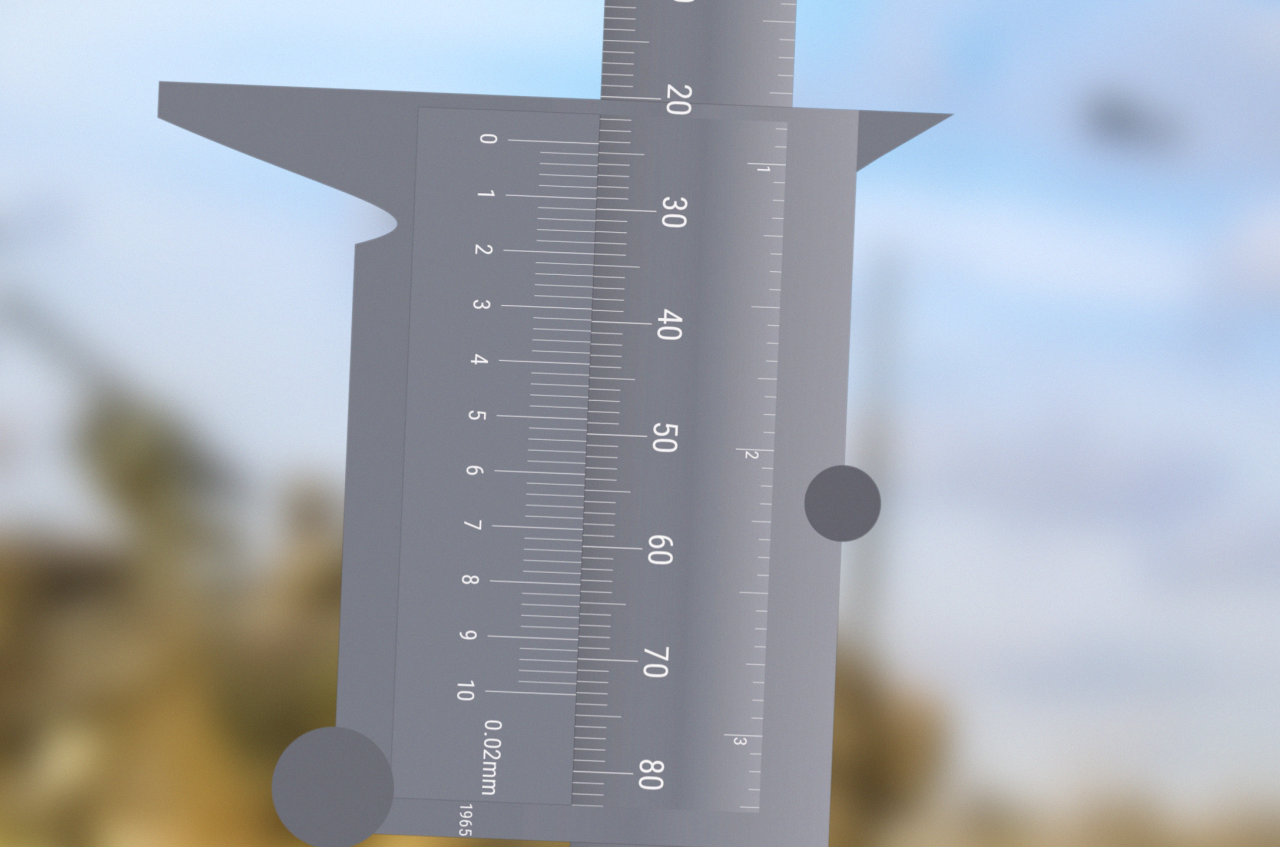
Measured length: 24.2 mm
